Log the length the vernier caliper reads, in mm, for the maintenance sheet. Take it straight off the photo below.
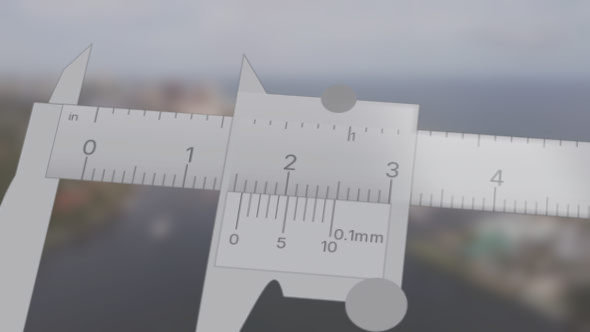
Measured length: 15.8 mm
